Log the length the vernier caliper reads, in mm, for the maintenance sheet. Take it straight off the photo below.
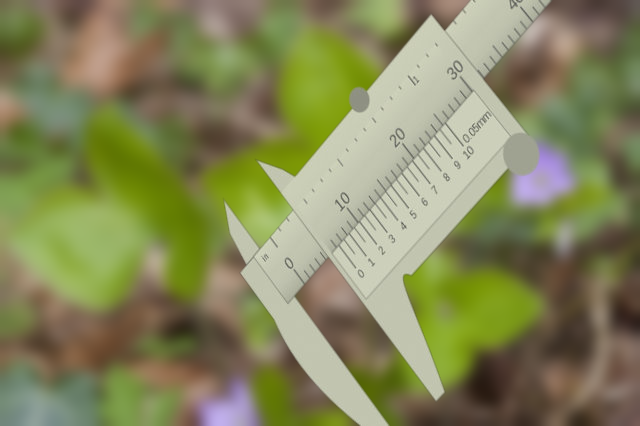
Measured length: 6.4 mm
